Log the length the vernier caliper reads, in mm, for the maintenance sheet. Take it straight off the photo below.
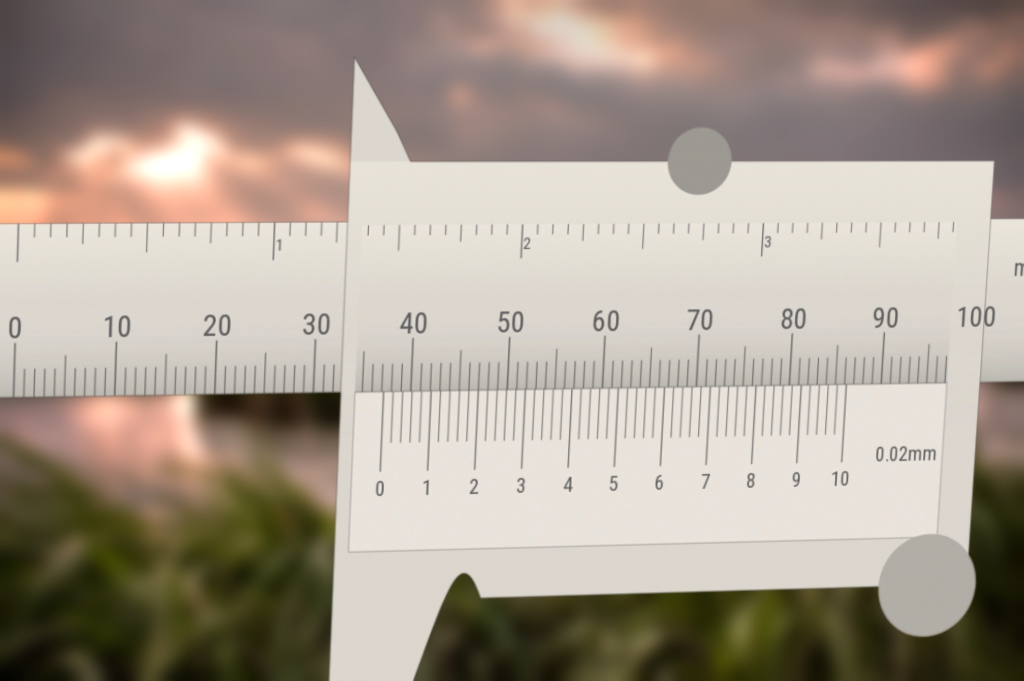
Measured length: 37.2 mm
